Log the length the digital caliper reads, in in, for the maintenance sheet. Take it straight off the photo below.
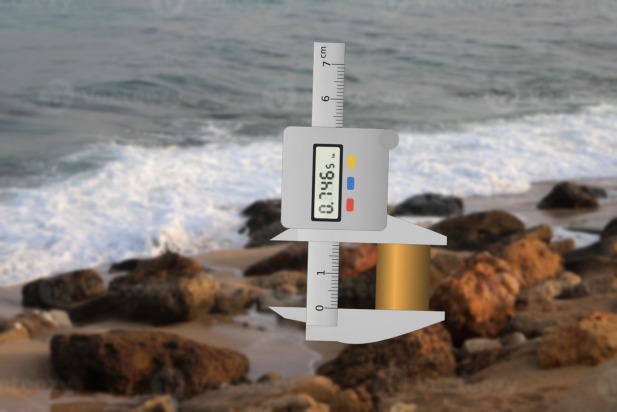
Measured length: 0.7465 in
